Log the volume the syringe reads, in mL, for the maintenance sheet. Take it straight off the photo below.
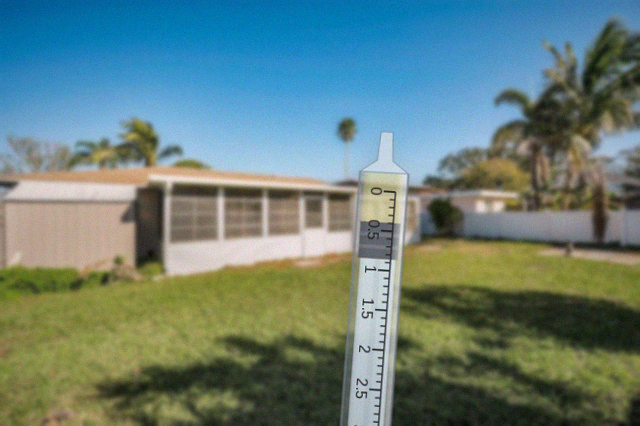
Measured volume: 0.4 mL
